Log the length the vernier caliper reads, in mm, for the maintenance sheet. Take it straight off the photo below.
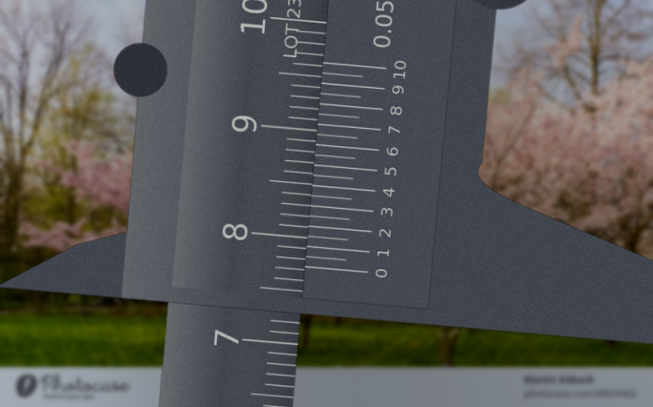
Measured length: 77.3 mm
